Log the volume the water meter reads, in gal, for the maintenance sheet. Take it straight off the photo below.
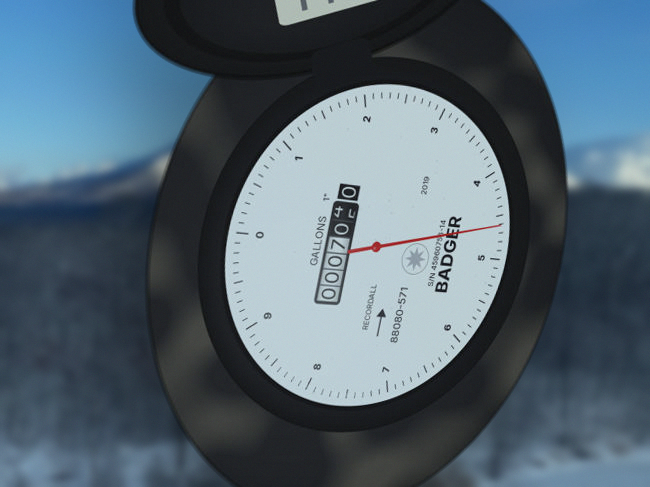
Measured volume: 7044.6 gal
